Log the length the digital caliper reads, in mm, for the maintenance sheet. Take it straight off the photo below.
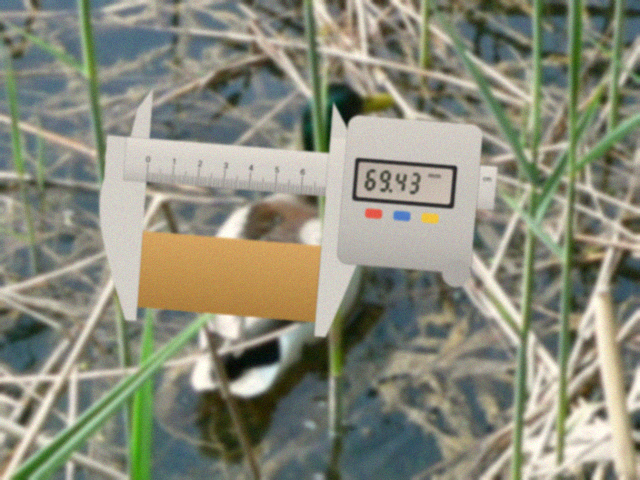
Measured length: 69.43 mm
